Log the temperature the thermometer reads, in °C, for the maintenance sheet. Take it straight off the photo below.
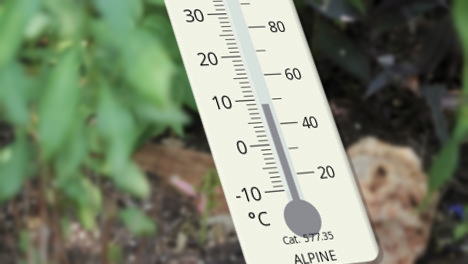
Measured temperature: 9 °C
